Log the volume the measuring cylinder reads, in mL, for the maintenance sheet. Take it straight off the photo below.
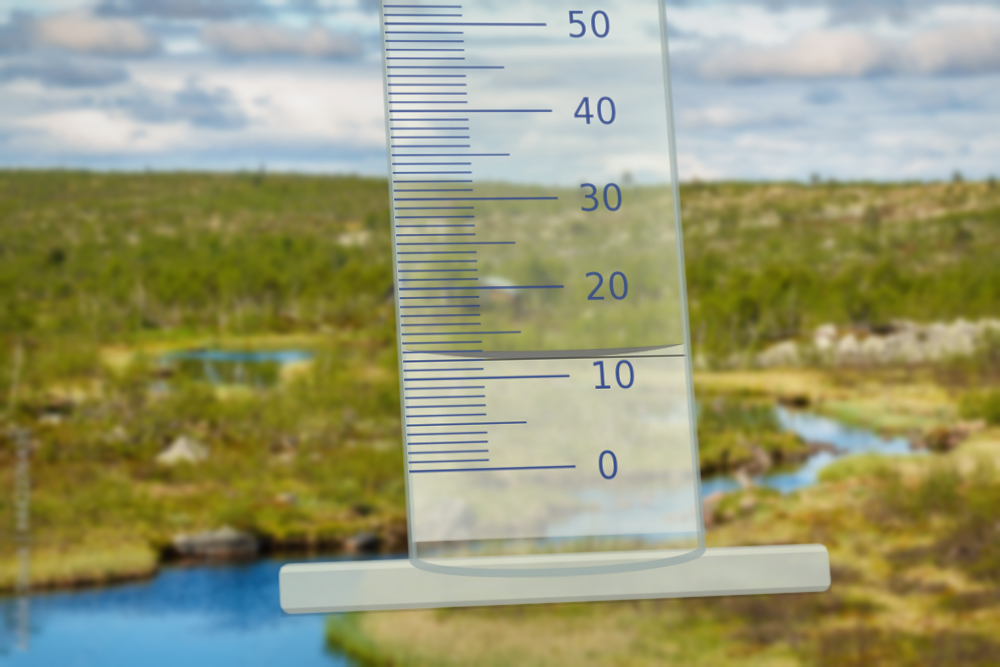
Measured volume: 12 mL
